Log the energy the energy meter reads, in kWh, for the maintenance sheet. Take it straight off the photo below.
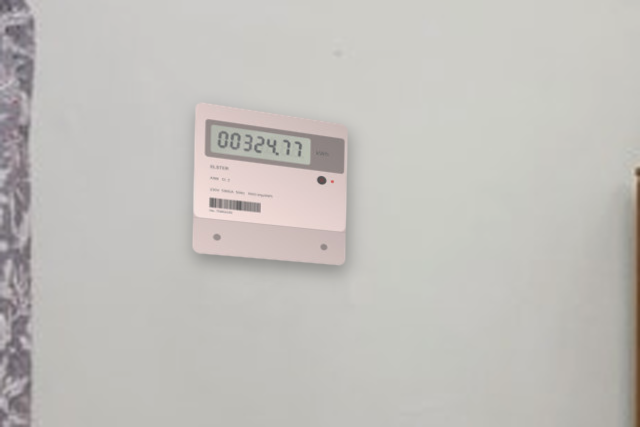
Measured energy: 324.77 kWh
